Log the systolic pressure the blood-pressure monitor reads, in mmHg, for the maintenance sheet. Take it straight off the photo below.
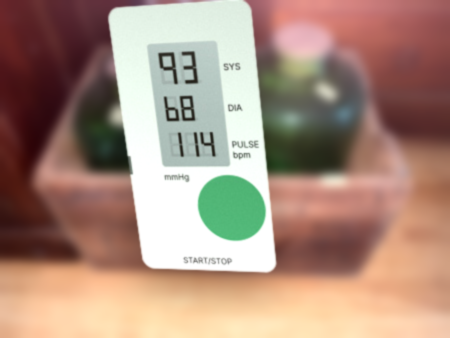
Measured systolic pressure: 93 mmHg
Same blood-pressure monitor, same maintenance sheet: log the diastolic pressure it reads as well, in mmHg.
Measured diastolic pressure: 68 mmHg
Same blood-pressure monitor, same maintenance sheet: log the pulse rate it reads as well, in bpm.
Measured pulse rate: 114 bpm
